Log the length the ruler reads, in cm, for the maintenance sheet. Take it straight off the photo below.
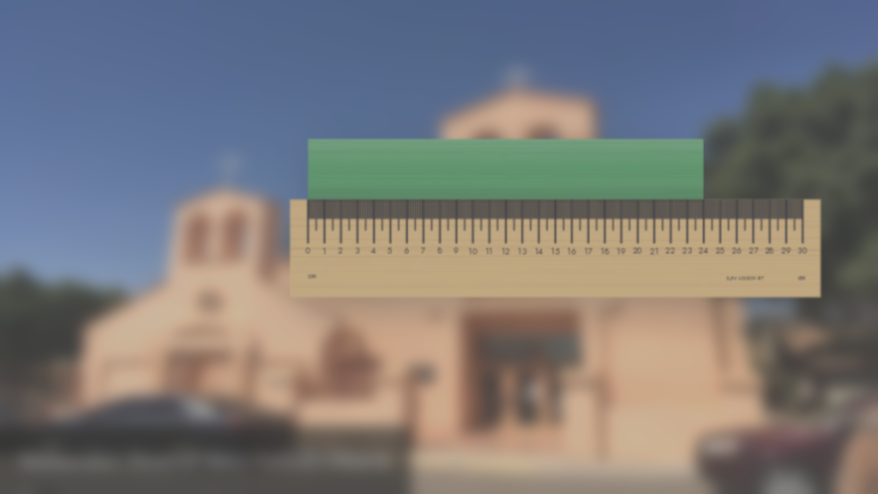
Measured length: 24 cm
